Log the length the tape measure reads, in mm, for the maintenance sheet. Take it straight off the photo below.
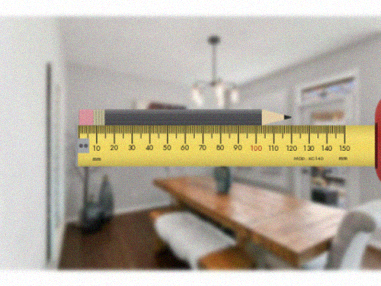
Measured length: 120 mm
